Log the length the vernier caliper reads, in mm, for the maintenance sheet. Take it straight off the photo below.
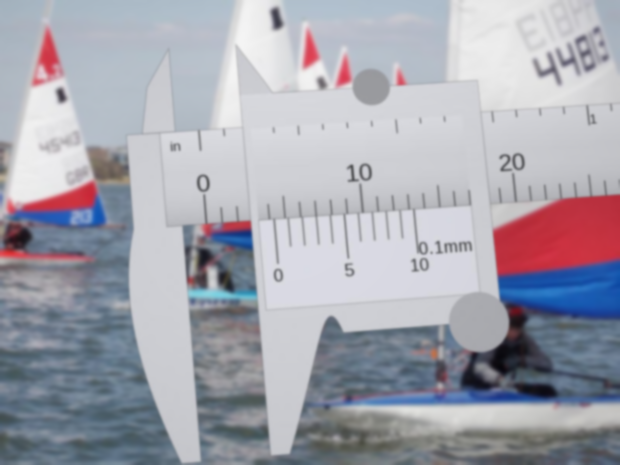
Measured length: 4.3 mm
